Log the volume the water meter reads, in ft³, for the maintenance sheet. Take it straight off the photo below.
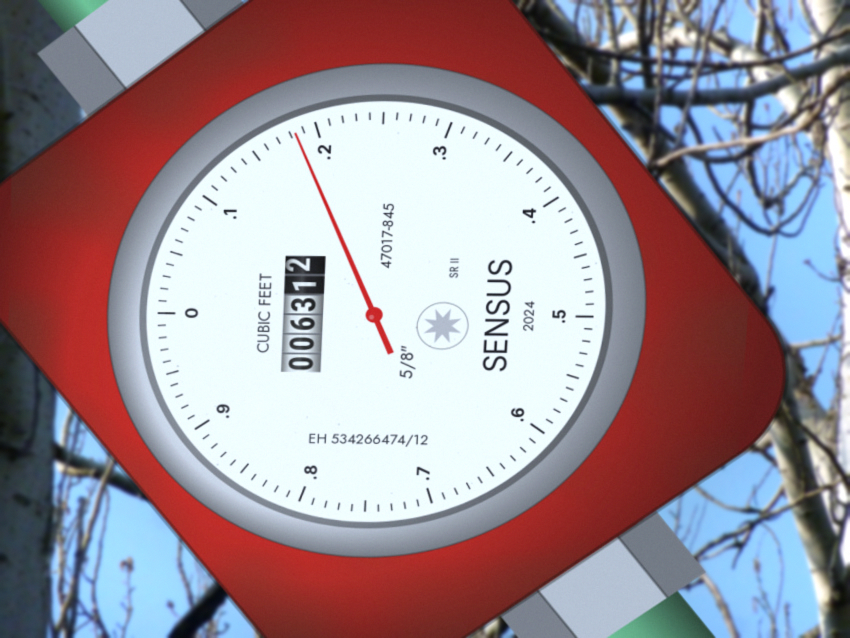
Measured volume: 6312.18 ft³
